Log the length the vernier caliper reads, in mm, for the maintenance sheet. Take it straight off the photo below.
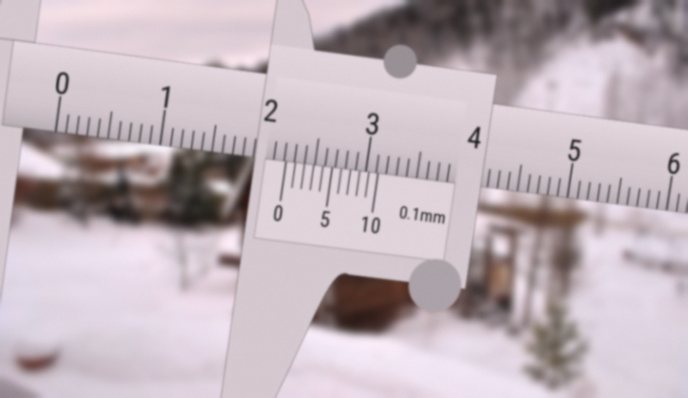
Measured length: 22.2 mm
